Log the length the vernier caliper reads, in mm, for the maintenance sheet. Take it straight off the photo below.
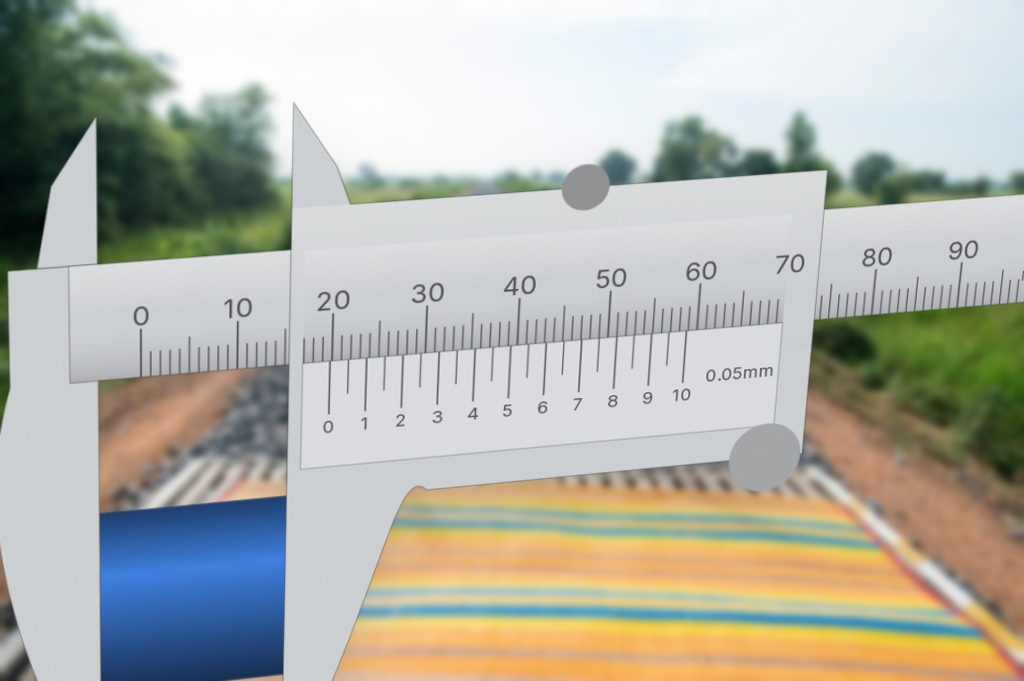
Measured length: 19.8 mm
